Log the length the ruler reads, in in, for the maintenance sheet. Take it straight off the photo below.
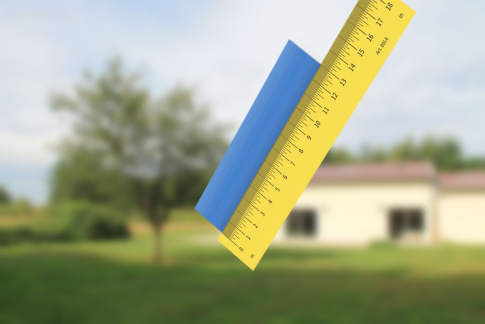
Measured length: 13 in
